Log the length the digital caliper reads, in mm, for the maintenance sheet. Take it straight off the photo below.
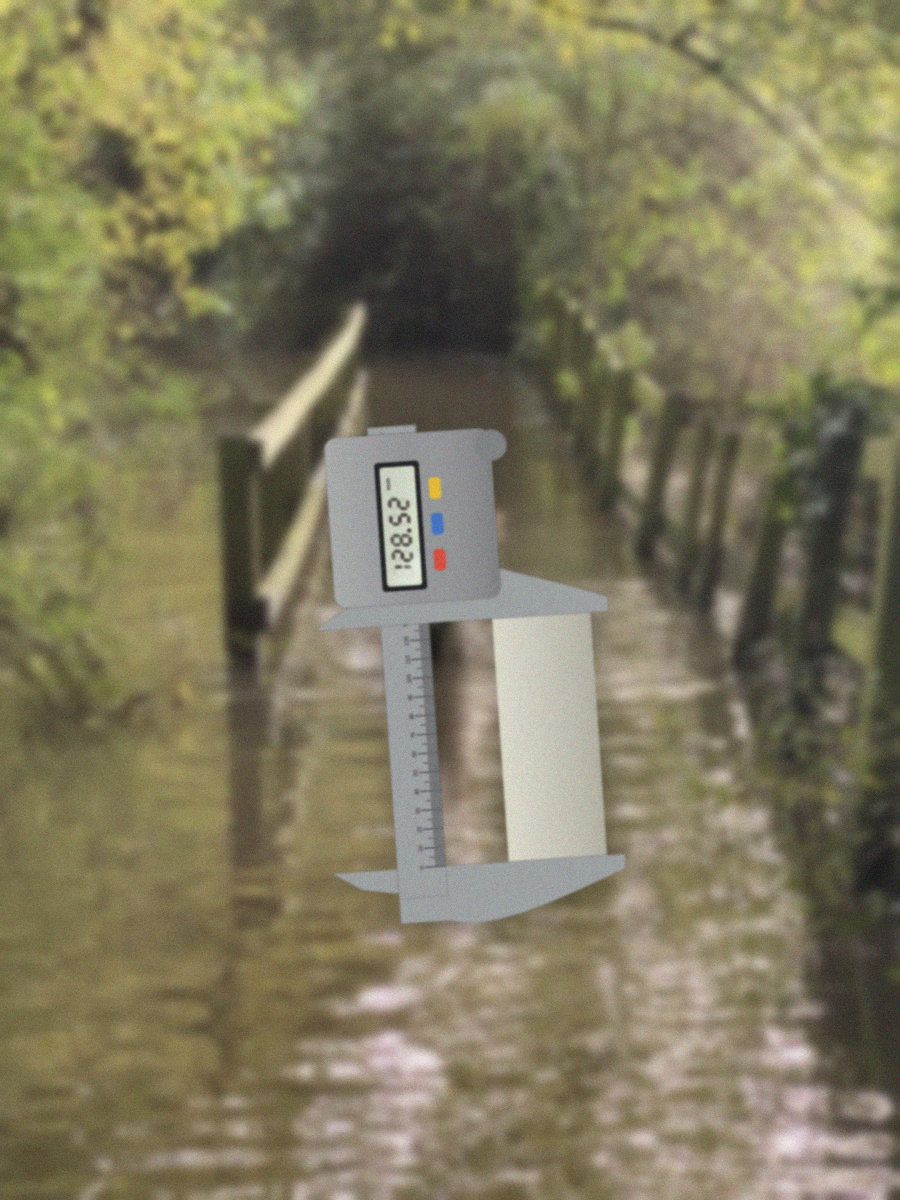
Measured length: 128.52 mm
